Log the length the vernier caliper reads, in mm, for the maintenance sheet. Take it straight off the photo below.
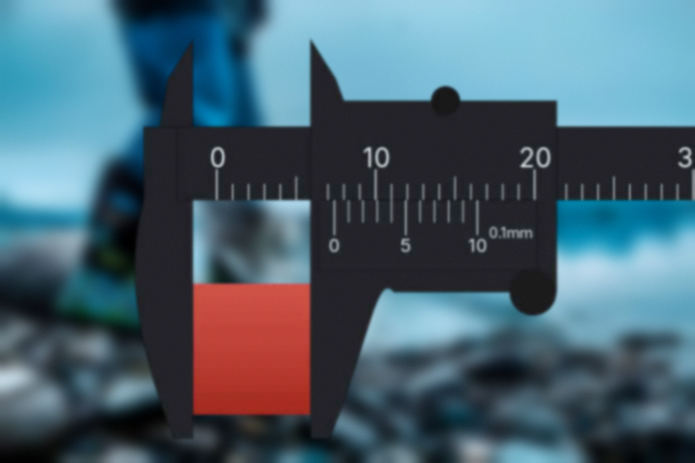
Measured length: 7.4 mm
